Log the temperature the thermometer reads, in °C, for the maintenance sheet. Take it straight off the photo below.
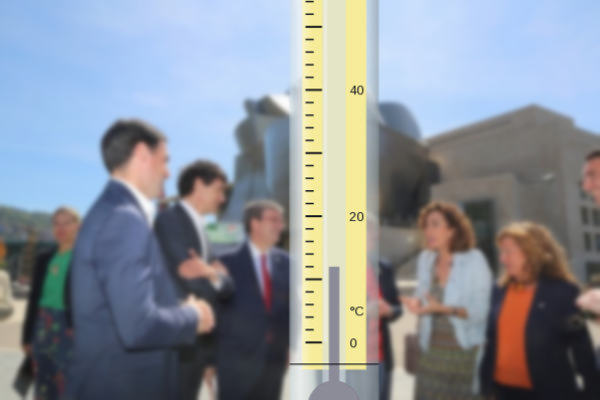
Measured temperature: 12 °C
